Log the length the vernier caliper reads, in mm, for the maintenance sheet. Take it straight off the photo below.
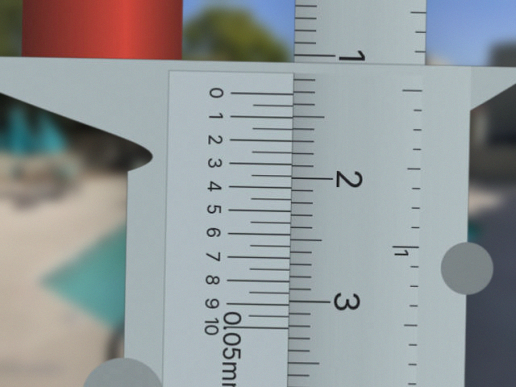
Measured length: 13.2 mm
